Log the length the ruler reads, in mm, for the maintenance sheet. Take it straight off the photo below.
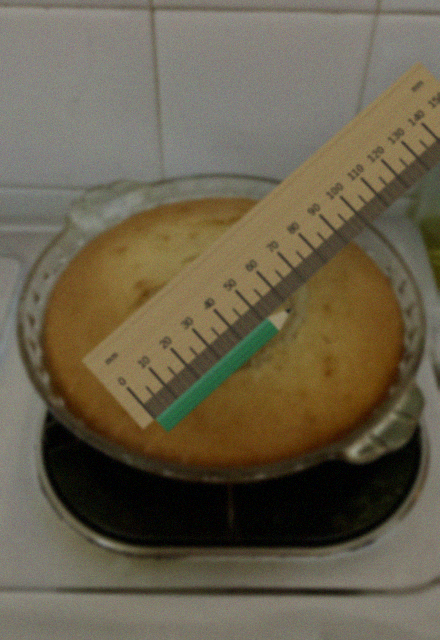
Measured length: 60 mm
